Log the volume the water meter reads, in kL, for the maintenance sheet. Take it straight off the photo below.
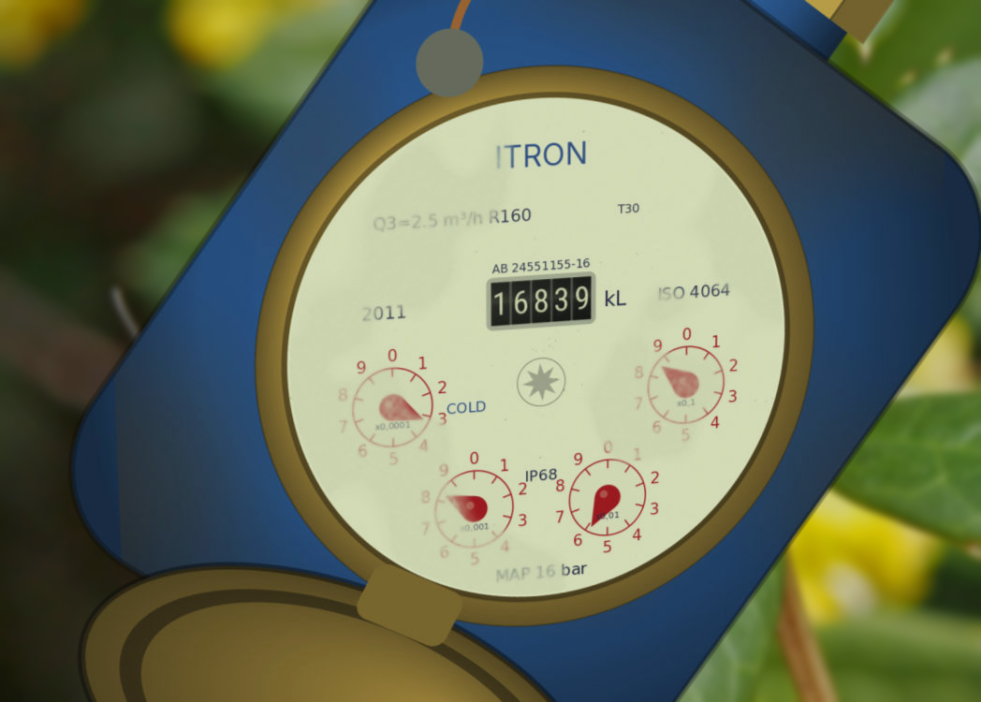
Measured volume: 16839.8583 kL
